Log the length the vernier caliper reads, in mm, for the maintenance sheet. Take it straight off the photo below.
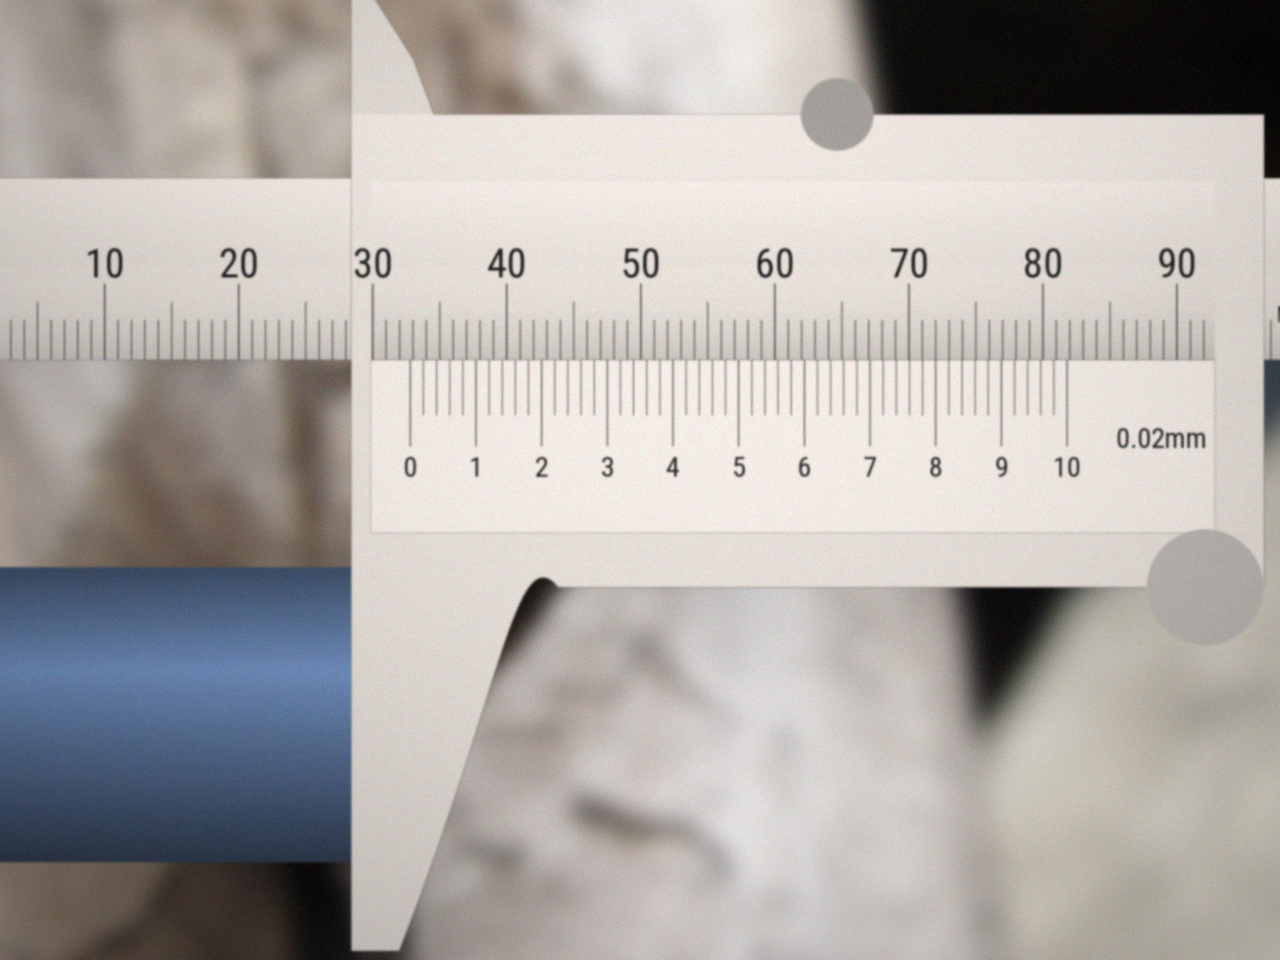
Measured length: 32.8 mm
